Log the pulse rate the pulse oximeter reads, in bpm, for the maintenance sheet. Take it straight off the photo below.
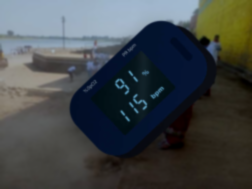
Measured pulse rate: 115 bpm
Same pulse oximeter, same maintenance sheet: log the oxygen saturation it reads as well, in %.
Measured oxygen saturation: 91 %
